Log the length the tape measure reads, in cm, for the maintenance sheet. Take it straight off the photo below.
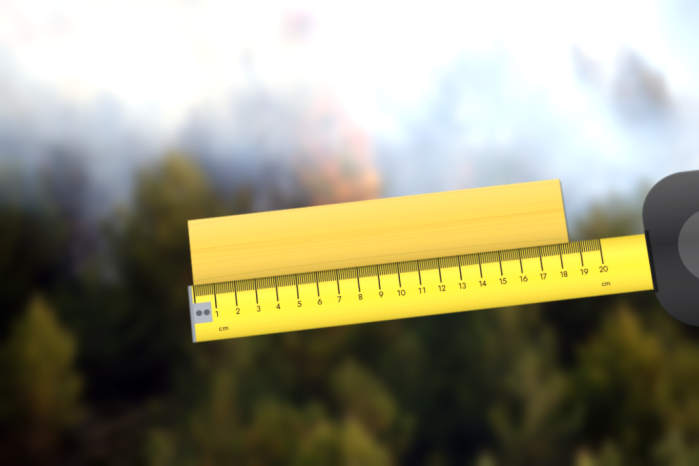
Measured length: 18.5 cm
